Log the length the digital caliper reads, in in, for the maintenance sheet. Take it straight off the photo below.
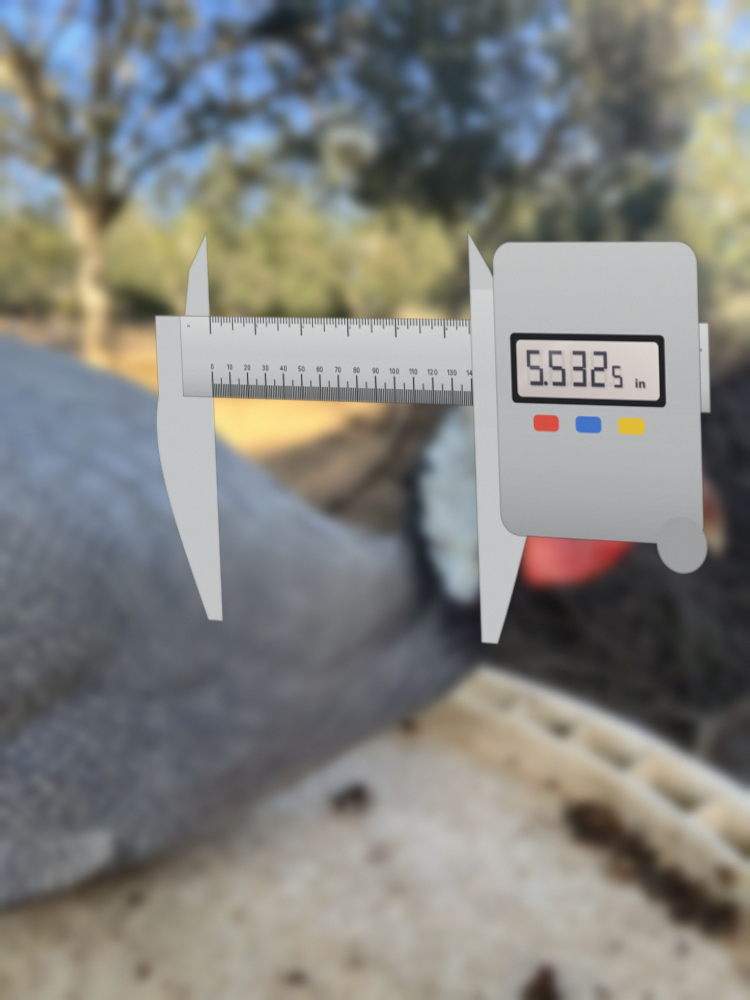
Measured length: 5.5325 in
